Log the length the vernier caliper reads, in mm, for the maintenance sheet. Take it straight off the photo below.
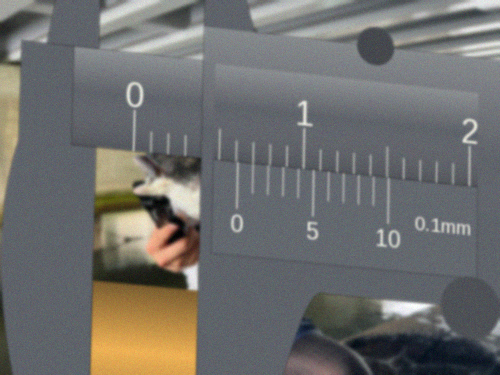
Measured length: 6.1 mm
